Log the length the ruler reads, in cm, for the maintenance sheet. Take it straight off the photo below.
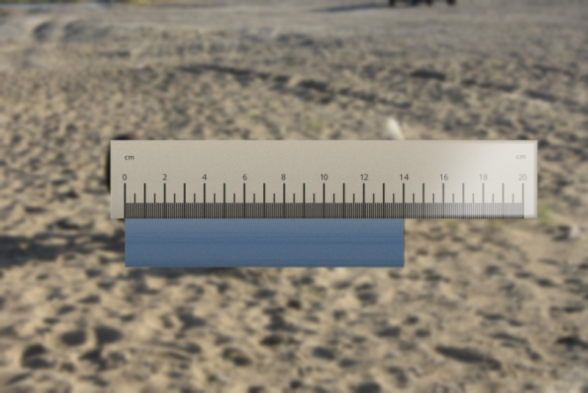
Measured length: 14 cm
